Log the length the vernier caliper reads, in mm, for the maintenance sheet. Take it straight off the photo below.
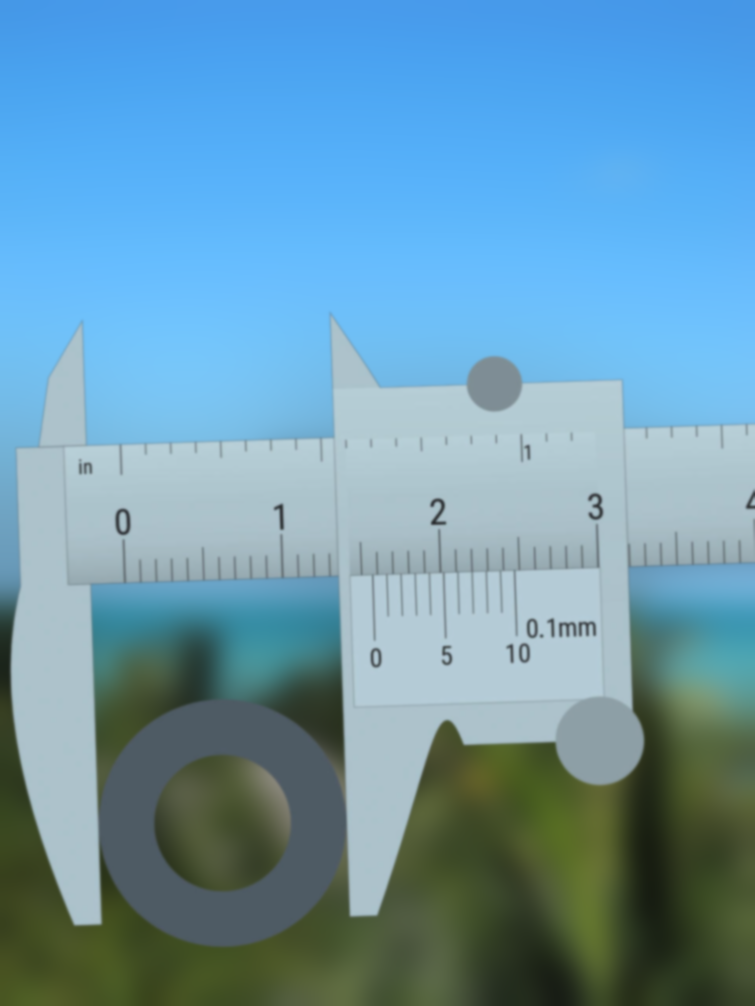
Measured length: 15.7 mm
